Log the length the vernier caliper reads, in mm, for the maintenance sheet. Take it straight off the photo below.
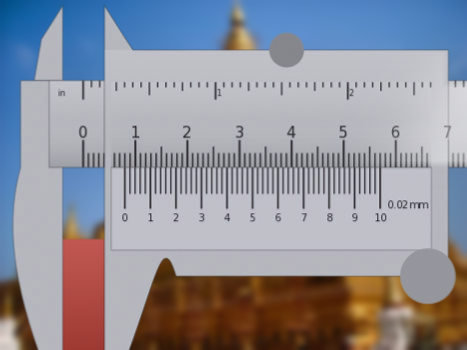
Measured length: 8.0 mm
